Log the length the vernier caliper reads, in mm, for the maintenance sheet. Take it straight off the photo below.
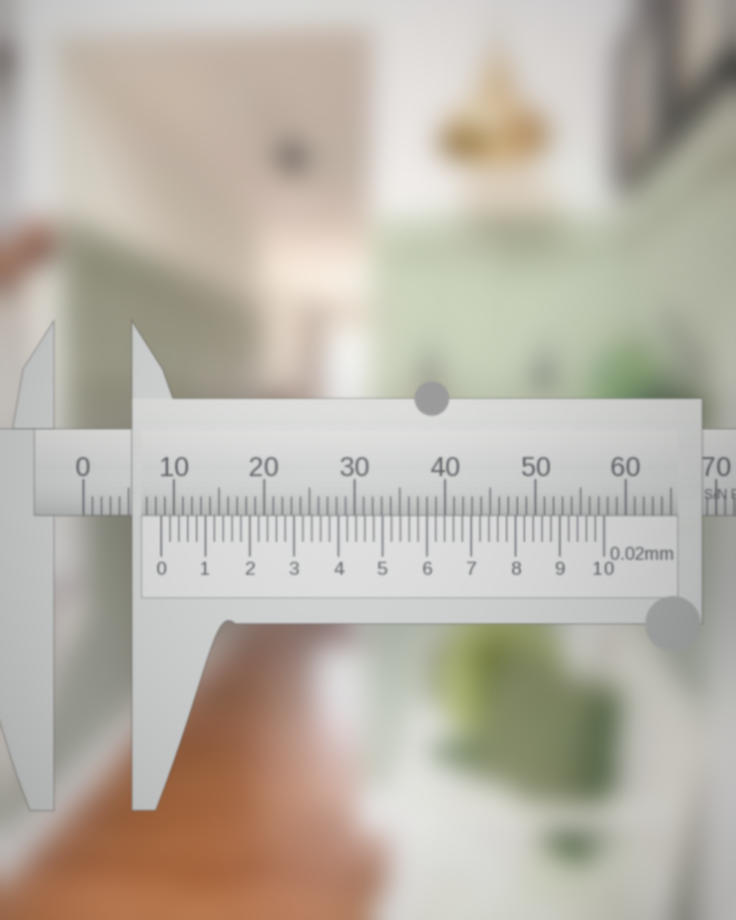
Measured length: 8.6 mm
